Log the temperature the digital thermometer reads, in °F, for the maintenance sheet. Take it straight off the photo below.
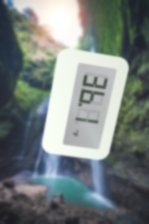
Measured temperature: 36.1 °F
